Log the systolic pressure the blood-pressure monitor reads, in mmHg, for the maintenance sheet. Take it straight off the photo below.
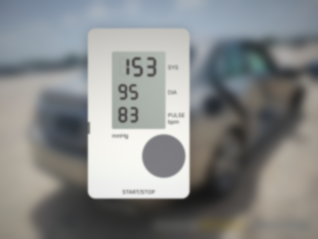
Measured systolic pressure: 153 mmHg
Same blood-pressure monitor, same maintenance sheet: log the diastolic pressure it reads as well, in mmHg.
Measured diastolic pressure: 95 mmHg
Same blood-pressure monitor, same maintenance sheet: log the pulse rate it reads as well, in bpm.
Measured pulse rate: 83 bpm
